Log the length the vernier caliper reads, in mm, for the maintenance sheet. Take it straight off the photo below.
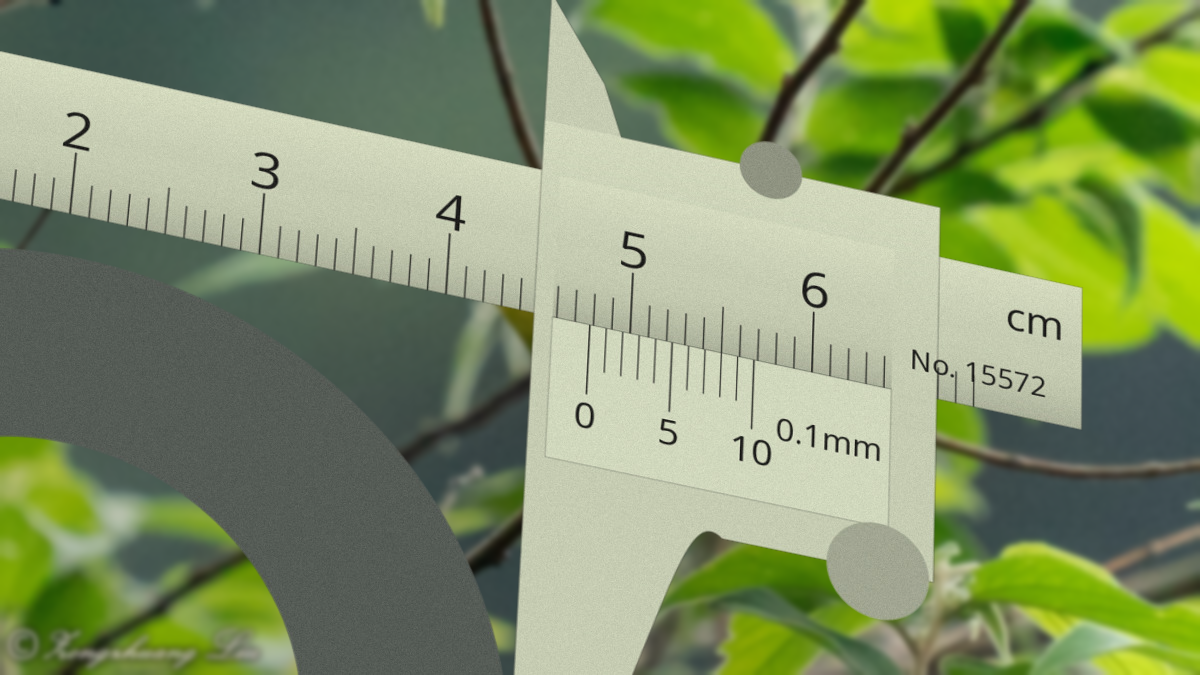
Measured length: 47.8 mm
